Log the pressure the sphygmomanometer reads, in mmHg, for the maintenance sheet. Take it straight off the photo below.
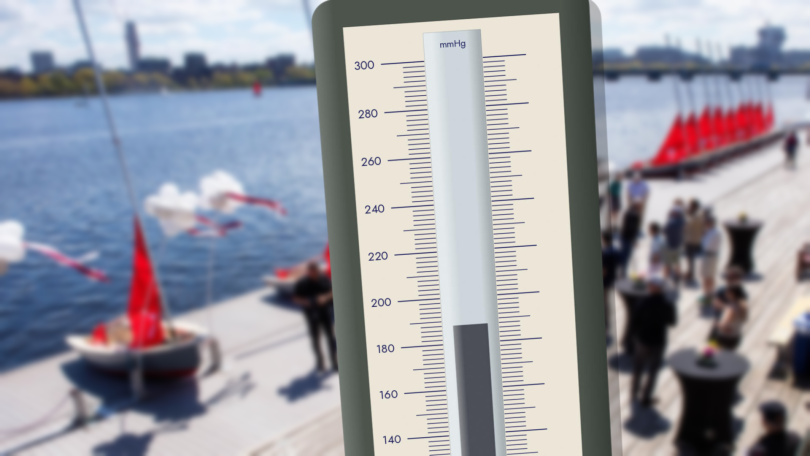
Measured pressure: 188 mmHg
